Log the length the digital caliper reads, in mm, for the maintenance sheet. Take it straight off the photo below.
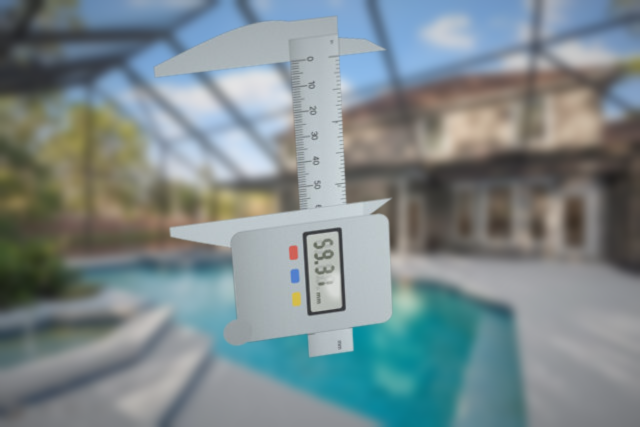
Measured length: 59.31 mm
